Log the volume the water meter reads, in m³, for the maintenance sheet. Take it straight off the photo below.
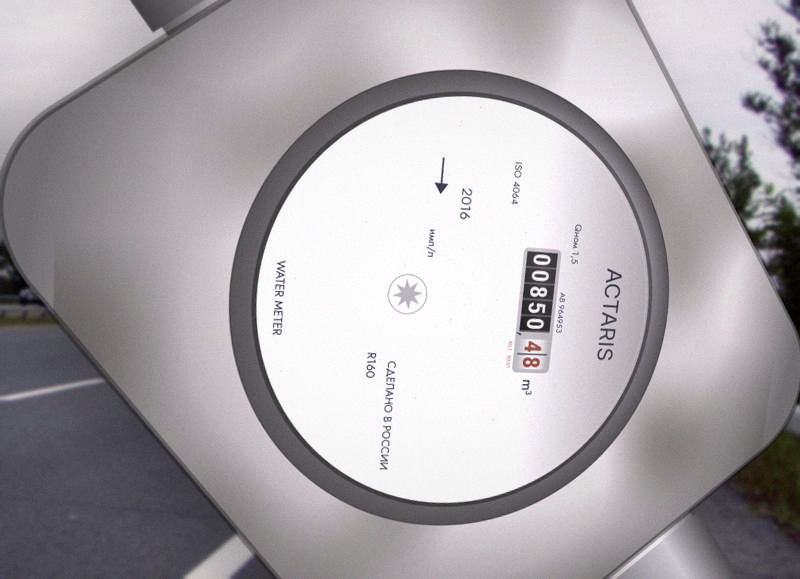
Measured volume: 850.48 m³
